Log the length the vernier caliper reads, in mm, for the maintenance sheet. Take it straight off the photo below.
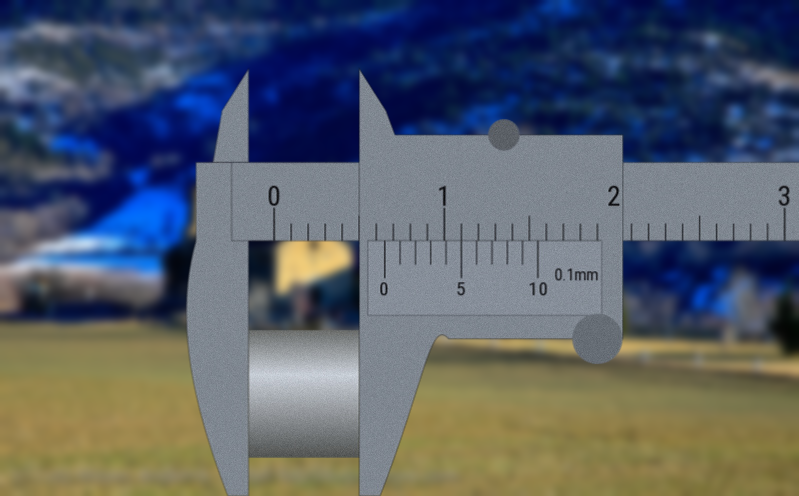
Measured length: 6.5 mm
